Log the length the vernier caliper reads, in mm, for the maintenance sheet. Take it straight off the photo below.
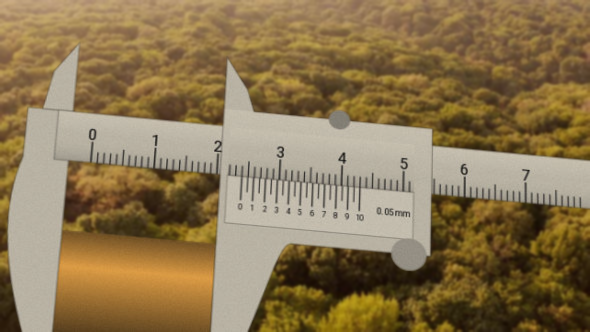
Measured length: 24.0 mm
